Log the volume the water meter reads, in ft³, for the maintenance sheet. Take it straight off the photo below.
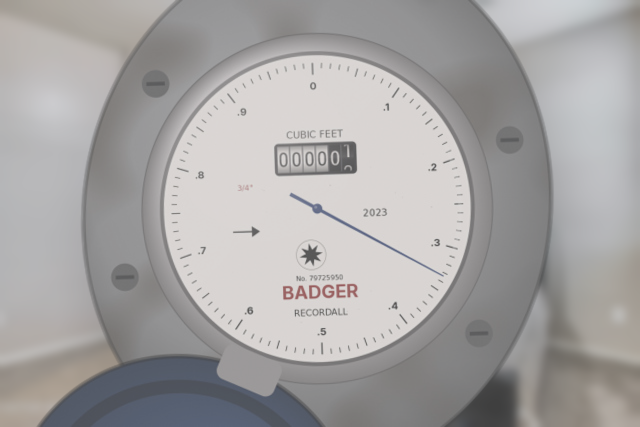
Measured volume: 1.33 ft³
